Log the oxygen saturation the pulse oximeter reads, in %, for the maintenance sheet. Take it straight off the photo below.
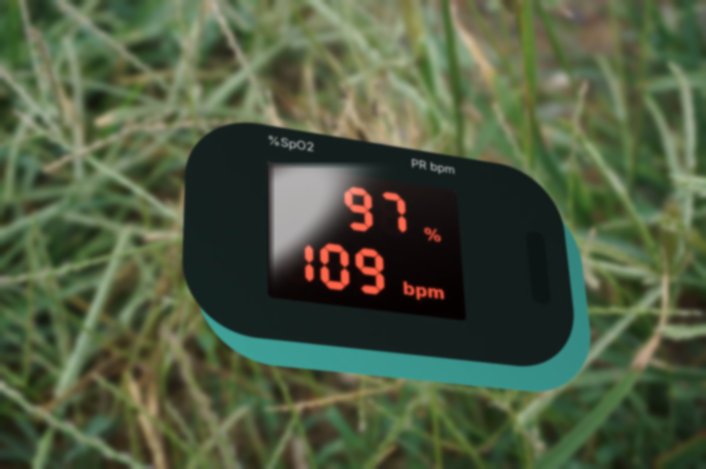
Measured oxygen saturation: 97 %
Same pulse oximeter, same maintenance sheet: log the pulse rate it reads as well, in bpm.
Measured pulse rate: 109 bpm
